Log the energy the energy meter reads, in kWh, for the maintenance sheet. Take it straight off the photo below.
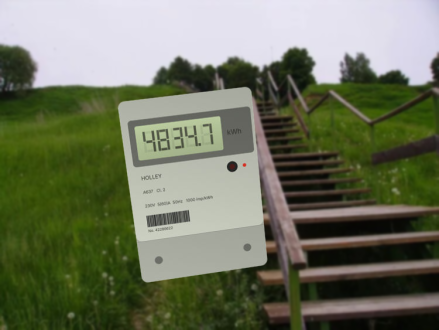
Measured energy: 4834.7 kWh
